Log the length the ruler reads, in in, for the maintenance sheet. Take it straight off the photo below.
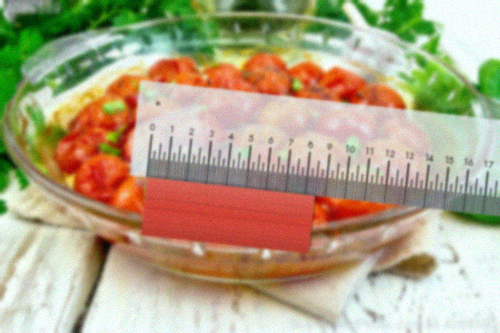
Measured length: 8.5 in
